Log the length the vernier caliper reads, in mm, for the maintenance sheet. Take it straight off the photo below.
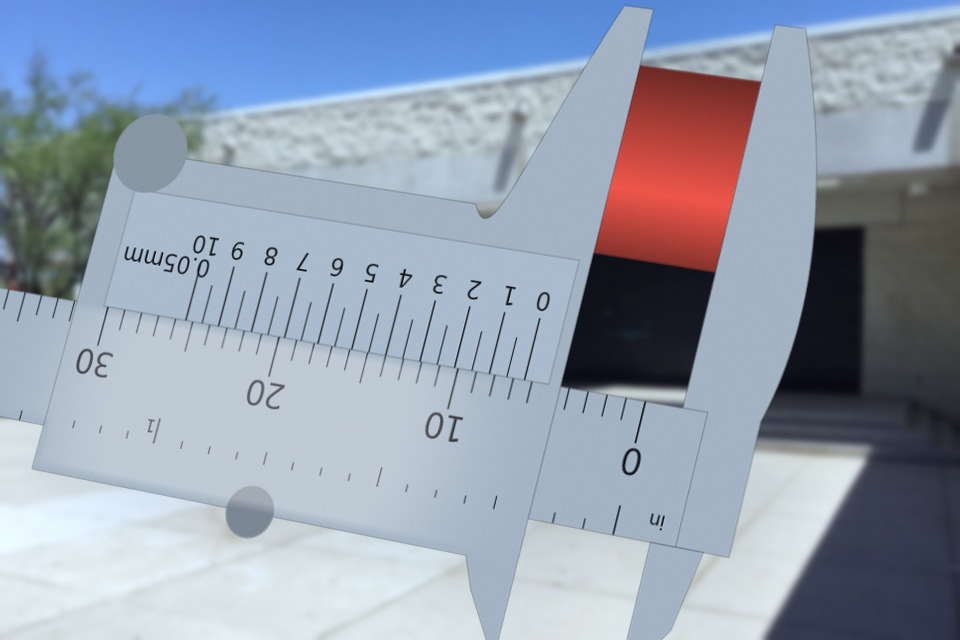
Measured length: 6.4 mm
